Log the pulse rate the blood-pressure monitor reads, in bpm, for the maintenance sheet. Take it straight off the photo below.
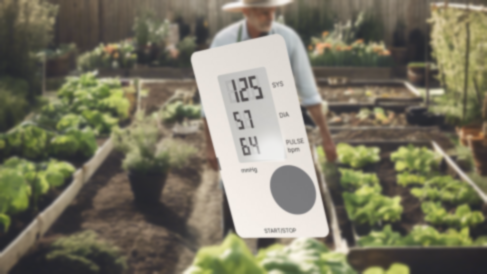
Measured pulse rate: 64 bpm
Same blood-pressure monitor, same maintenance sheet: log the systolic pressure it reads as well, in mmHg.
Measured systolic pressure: 125 mmHg
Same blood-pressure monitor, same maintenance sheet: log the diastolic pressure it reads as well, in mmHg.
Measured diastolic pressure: 57 mmHg
